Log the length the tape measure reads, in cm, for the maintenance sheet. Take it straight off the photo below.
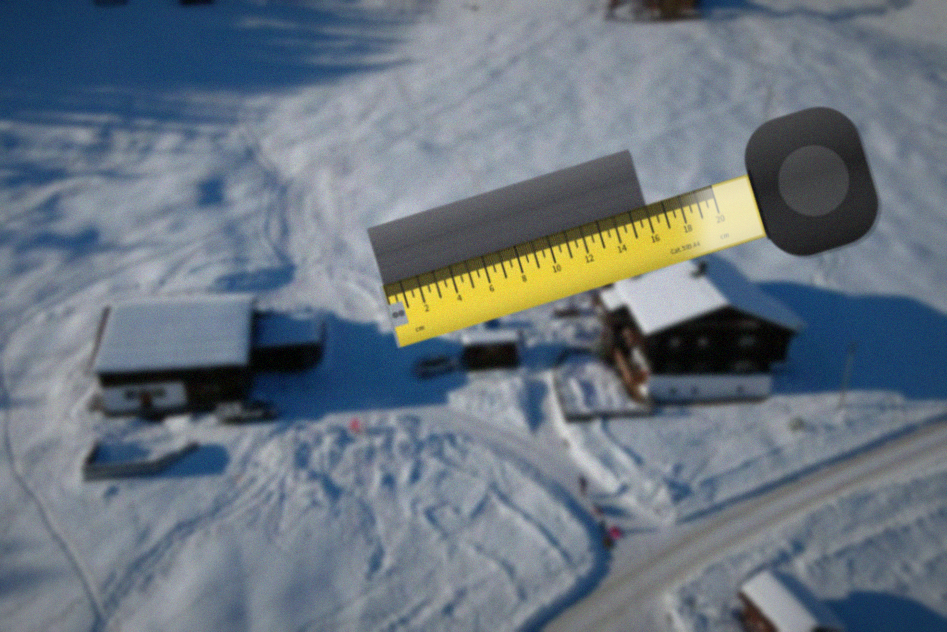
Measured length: 16 cm
